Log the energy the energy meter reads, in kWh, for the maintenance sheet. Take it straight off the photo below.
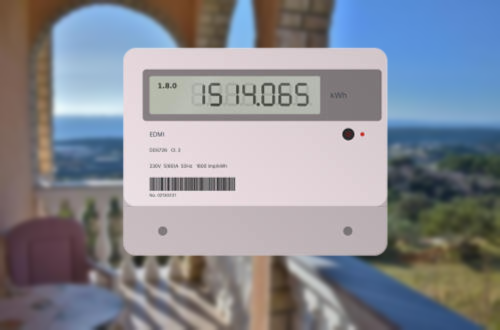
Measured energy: 1514.065 kWh
